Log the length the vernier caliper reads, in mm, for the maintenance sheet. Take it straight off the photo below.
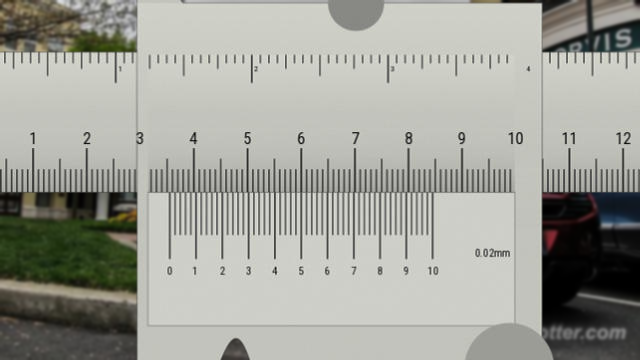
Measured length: 35.5 mm
